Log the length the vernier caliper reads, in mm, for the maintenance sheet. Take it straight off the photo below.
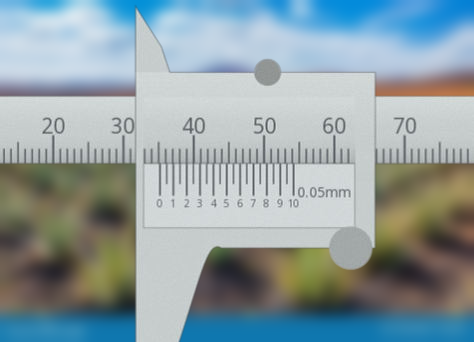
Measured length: 35.2 mm
